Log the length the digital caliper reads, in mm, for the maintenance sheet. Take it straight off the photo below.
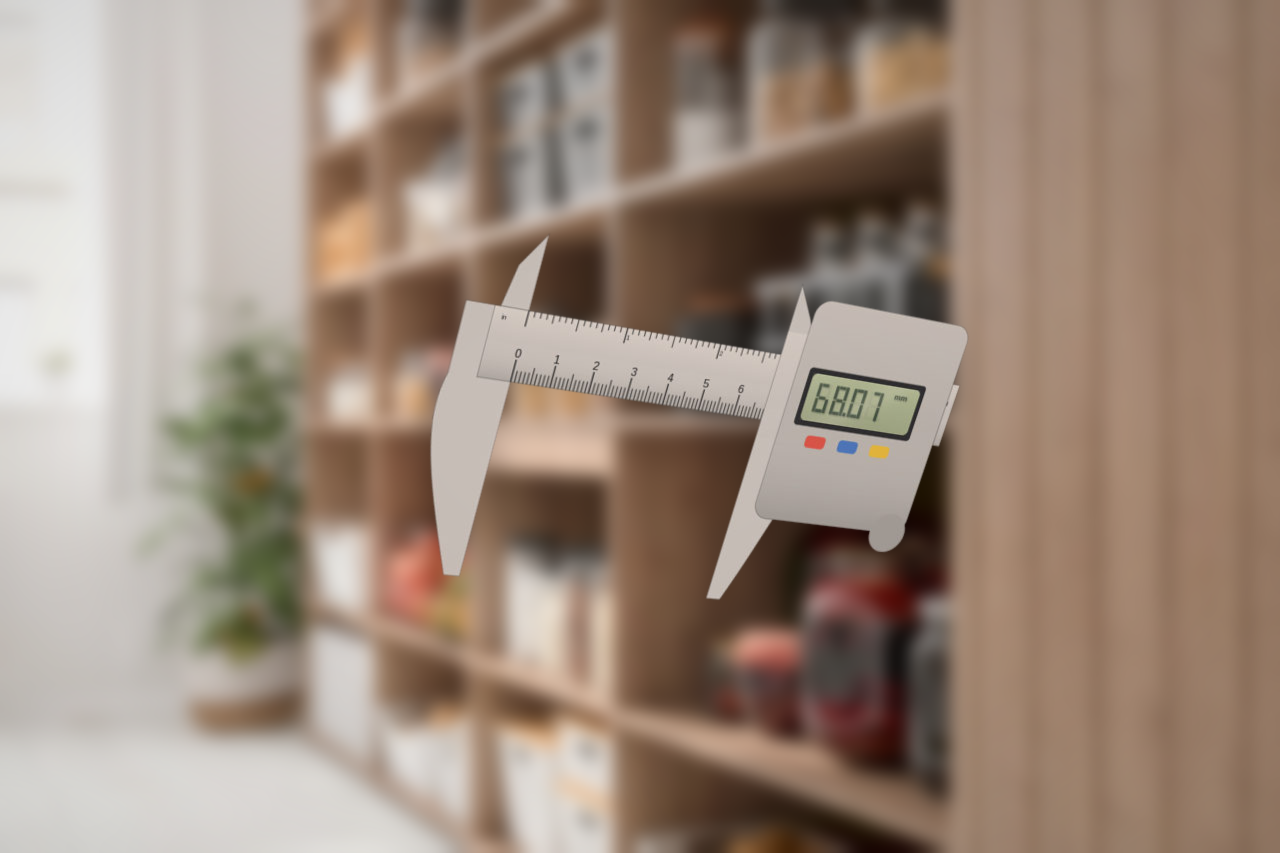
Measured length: 68.07 mm
